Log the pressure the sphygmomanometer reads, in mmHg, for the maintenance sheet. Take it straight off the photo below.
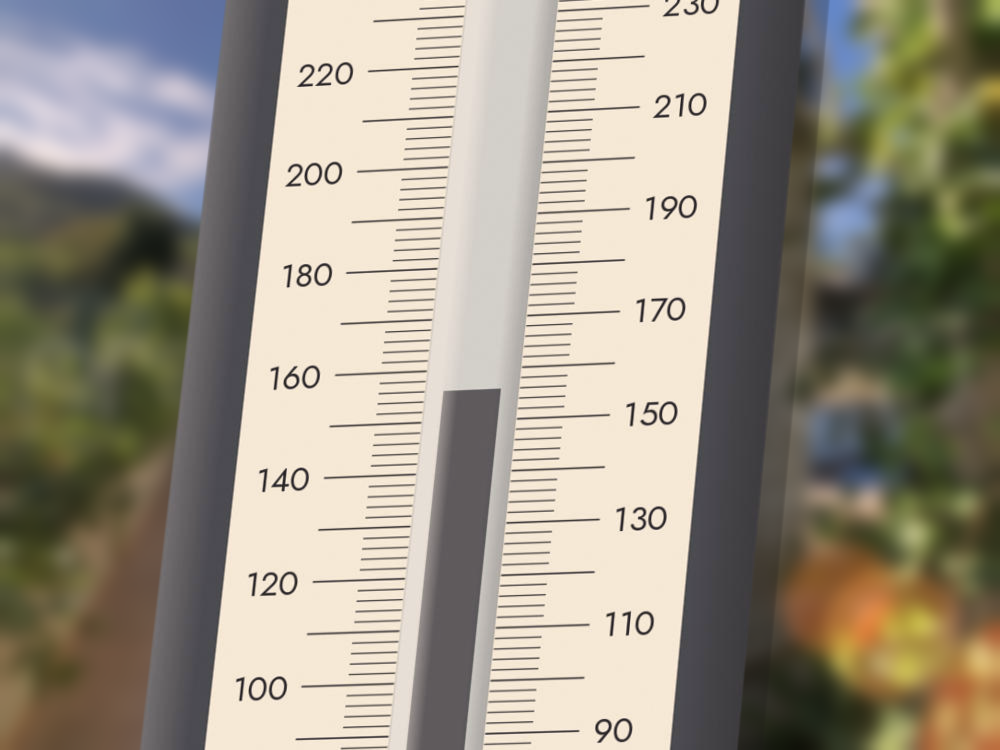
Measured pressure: 156 mmHg
